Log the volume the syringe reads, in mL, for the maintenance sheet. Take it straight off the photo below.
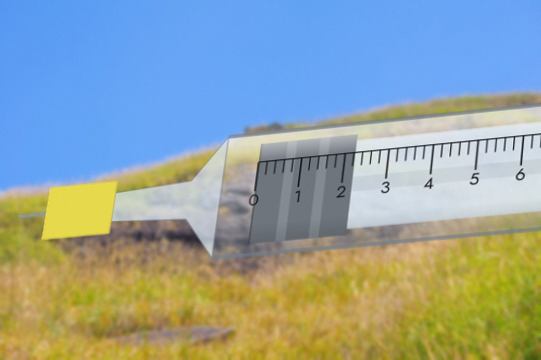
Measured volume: 0 mL
